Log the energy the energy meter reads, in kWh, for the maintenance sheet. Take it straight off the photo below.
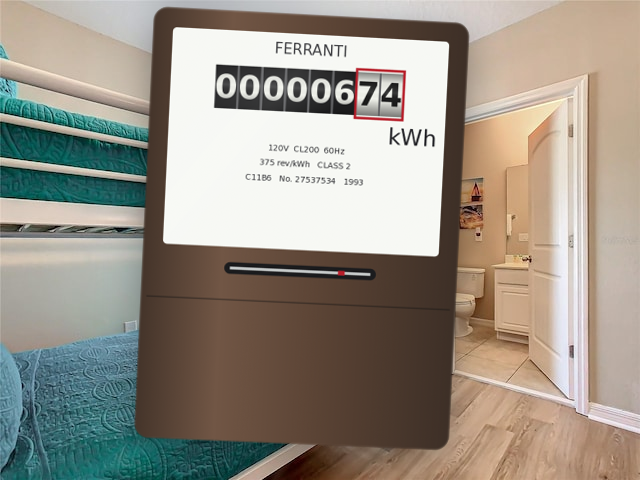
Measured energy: 6.74 kWh
